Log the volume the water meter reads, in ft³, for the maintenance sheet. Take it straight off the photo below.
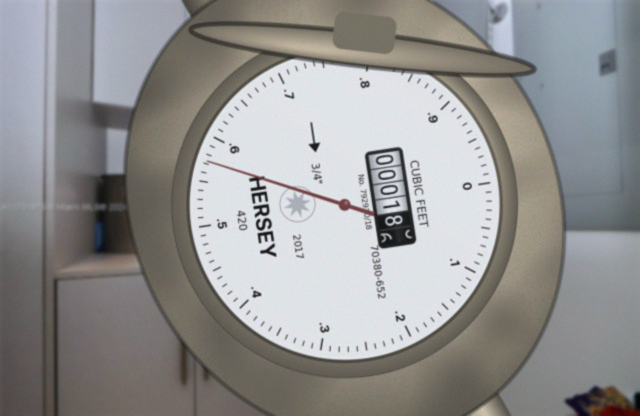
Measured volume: 185.57 ft³
